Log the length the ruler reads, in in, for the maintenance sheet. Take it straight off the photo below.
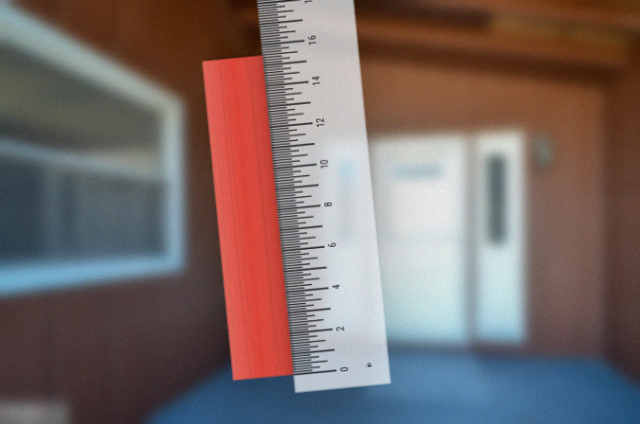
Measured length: 15.5 in
